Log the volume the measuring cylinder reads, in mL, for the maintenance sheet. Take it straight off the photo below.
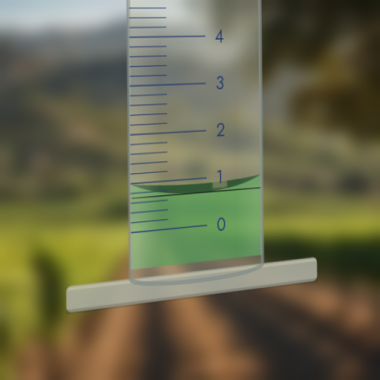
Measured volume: 0.7 mL
